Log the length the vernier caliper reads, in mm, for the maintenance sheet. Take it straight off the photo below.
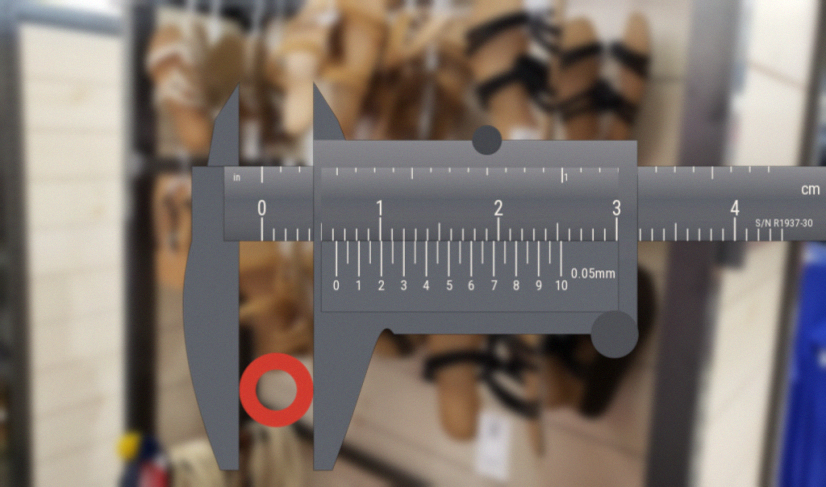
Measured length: 6.3 mm
